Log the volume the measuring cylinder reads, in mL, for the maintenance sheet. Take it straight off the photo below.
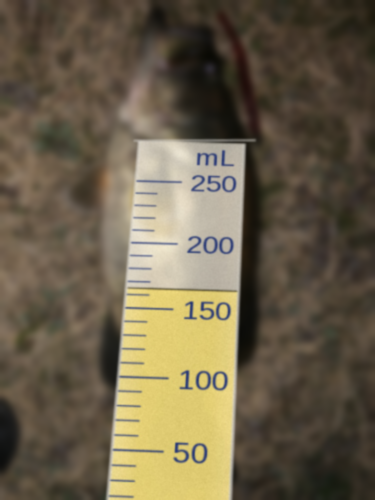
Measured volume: 165 mL
